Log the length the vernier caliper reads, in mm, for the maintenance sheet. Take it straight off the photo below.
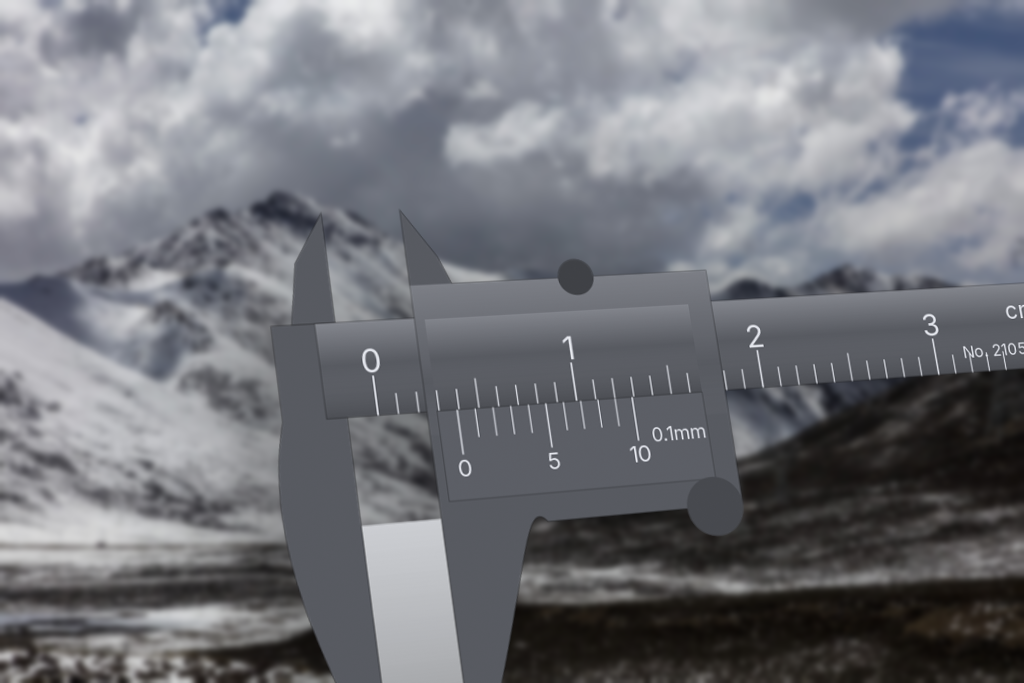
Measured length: 3.9 mm
